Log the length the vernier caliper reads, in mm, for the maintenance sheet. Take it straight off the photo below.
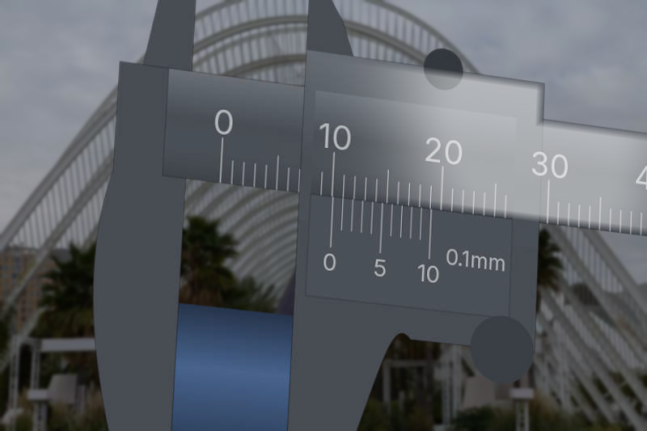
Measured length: 10.1 mm
